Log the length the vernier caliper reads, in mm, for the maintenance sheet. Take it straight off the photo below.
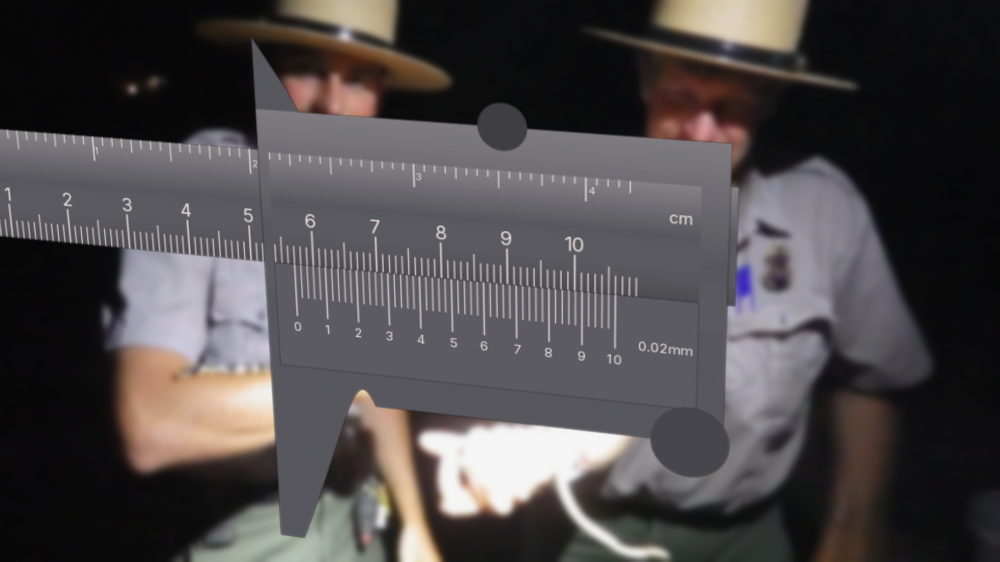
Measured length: 57.0 mm
